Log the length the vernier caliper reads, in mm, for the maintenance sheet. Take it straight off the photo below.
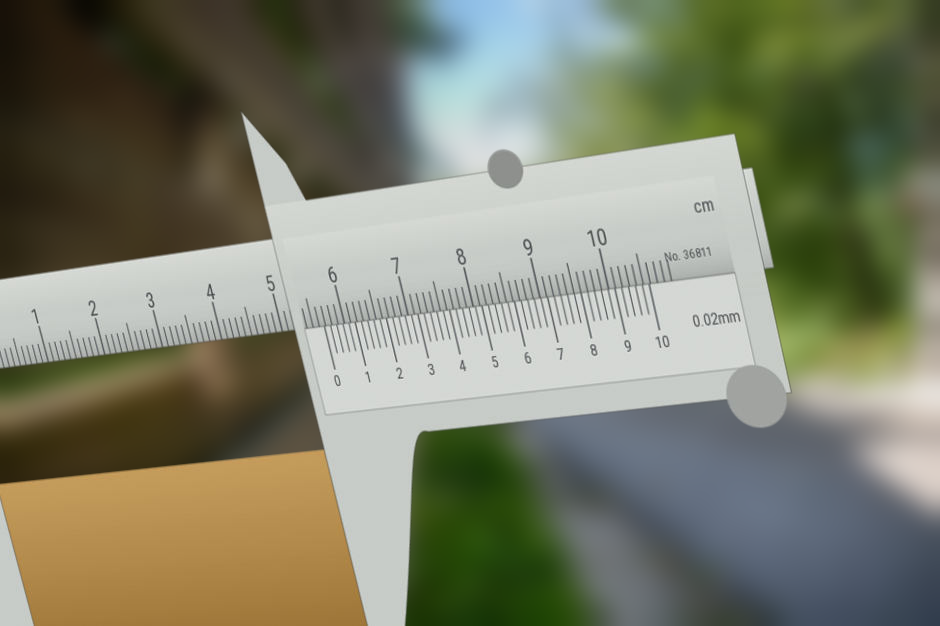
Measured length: 56.8 mm
